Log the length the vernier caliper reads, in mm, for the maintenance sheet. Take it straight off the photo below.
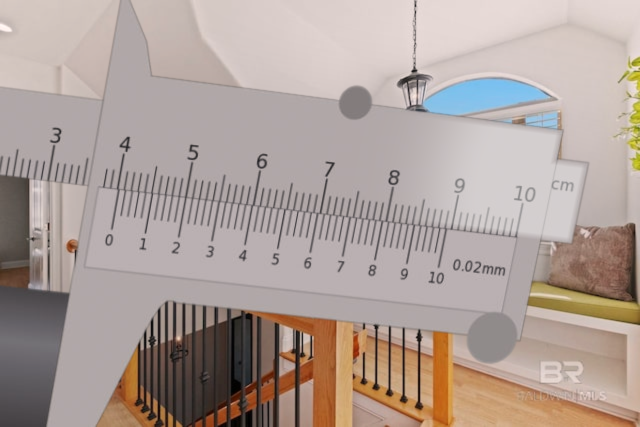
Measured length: 40.2 mm
